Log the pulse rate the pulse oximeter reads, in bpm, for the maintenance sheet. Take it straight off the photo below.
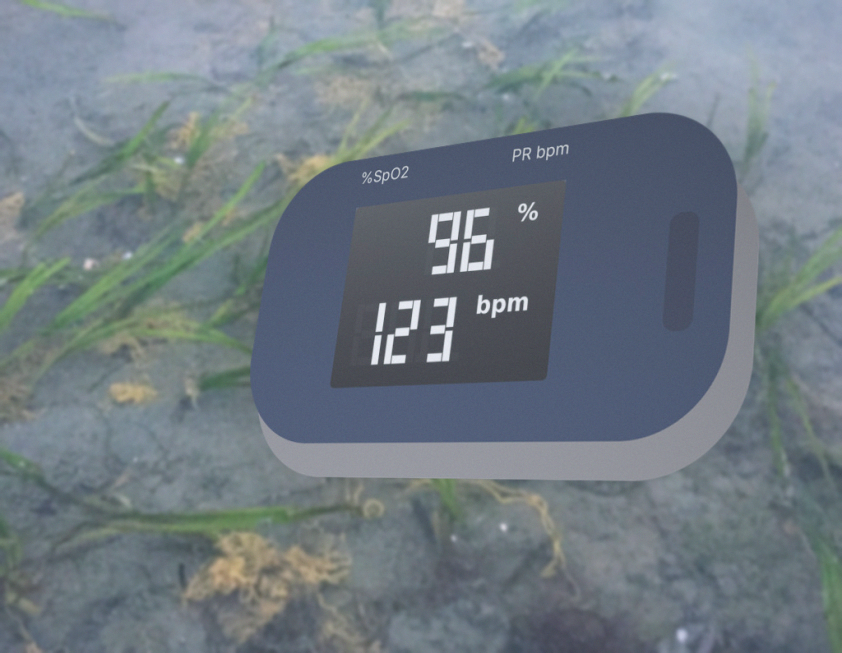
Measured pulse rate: 123 bpm
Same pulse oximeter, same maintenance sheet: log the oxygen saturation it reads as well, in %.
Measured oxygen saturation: 96 %
